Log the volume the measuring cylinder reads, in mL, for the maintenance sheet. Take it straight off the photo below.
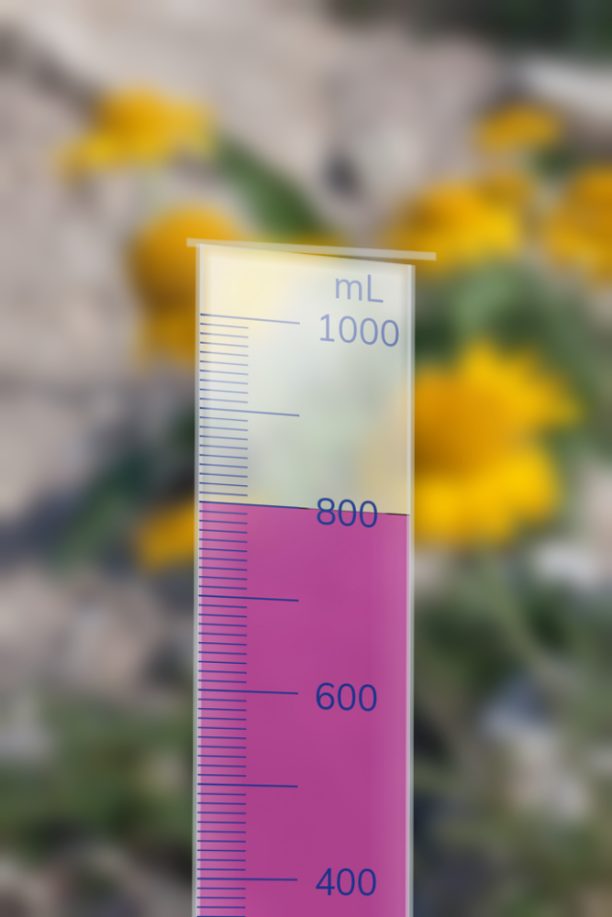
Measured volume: 800 mL
